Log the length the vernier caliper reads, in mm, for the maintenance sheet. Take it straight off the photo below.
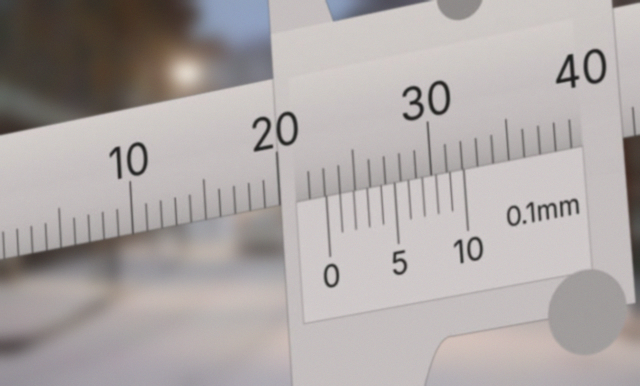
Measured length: 23.1 mm
